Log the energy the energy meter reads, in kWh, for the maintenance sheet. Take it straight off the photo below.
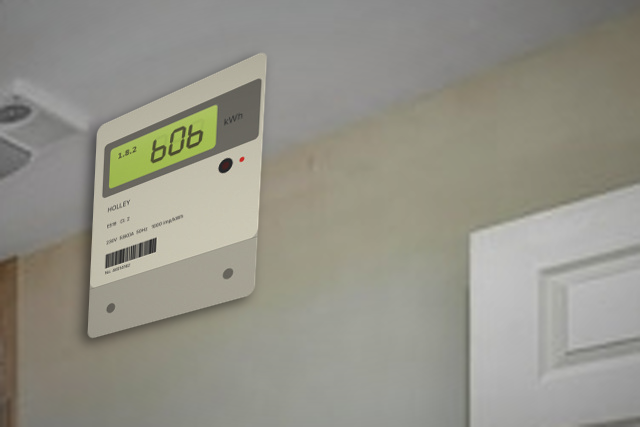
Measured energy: 606 kWh
